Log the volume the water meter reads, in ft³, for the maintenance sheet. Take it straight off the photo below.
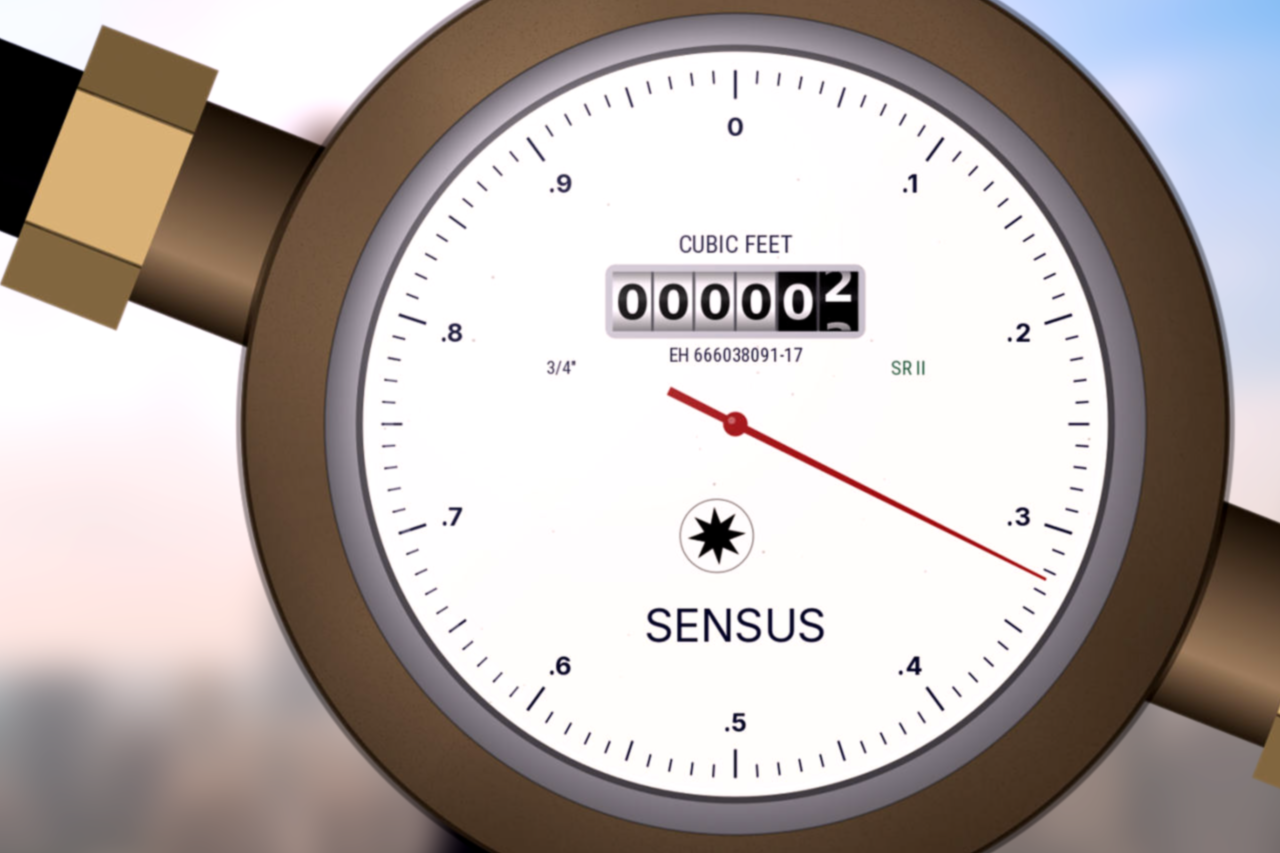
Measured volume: 2.32 ft³
